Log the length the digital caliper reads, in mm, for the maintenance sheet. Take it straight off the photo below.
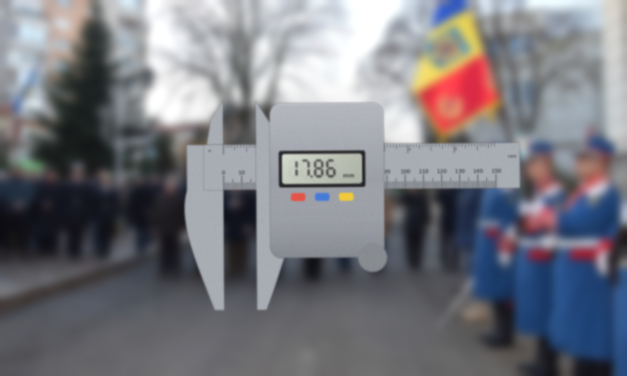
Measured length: 17.86 mm
